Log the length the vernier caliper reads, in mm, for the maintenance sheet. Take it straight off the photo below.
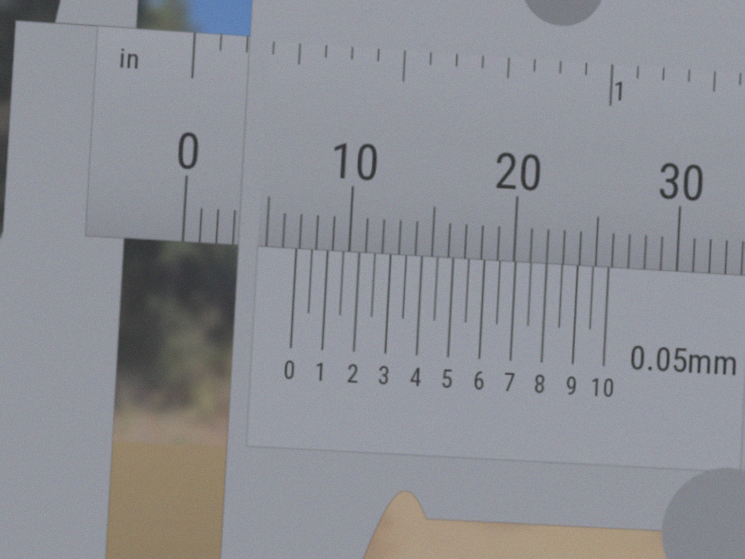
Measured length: 6.8 mm
